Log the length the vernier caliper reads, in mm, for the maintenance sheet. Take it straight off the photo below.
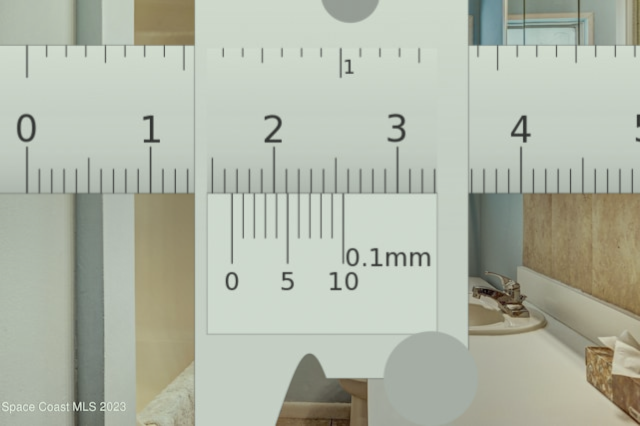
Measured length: 16.6 mm
